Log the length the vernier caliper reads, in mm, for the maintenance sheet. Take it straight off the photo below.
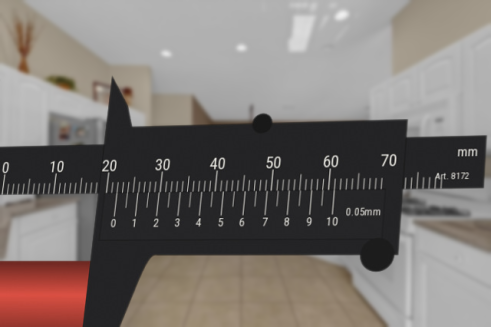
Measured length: 22.0 mm
